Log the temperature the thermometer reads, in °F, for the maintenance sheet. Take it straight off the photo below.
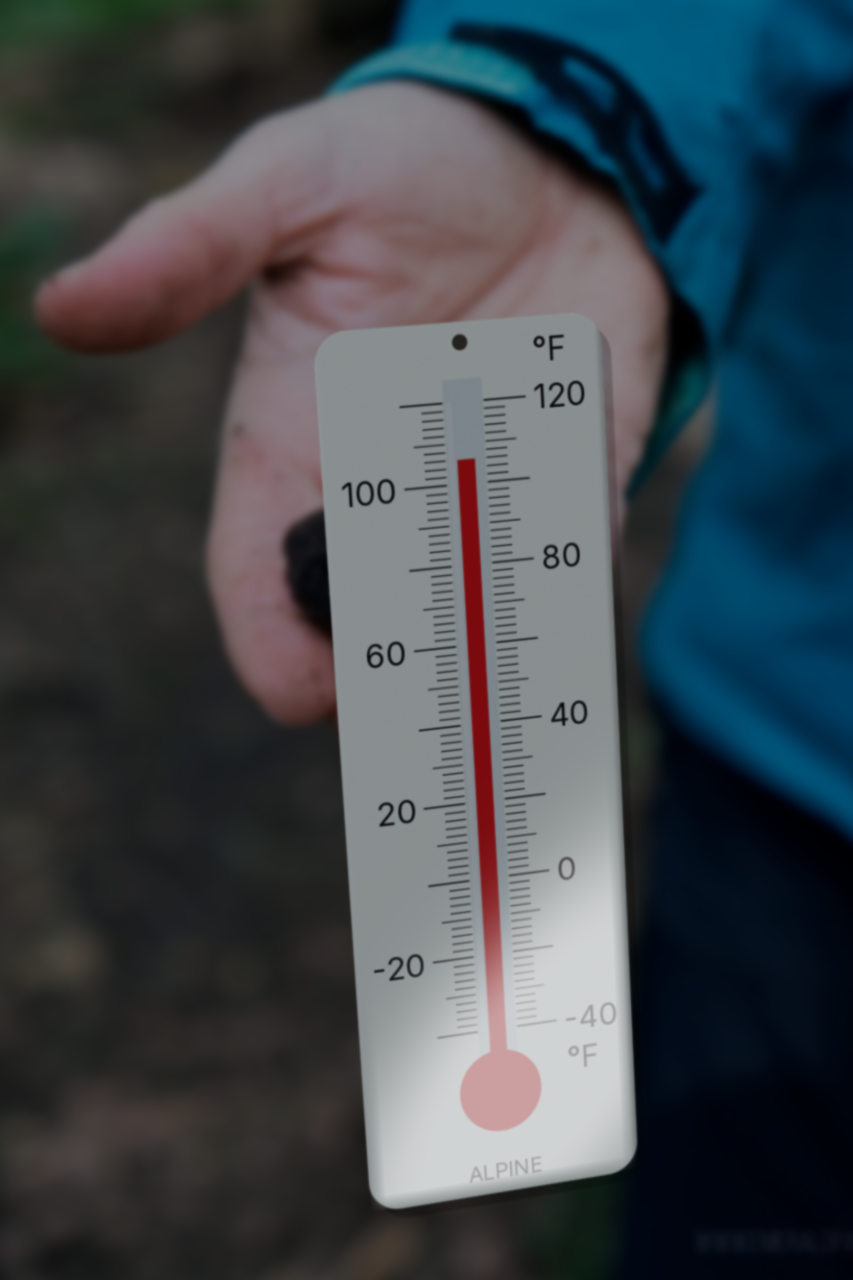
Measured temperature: 106 °F
